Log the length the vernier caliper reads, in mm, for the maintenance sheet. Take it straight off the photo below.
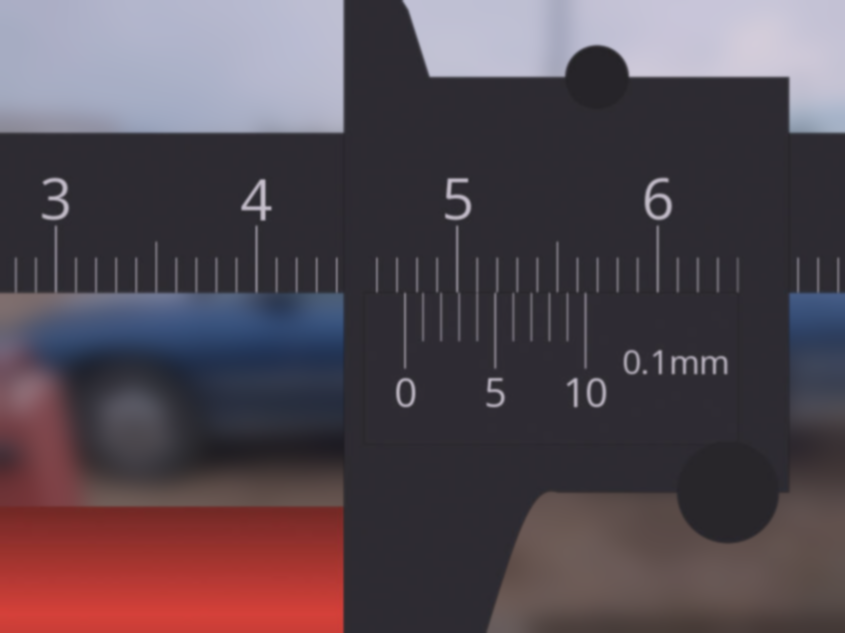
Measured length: 47.4 mm
